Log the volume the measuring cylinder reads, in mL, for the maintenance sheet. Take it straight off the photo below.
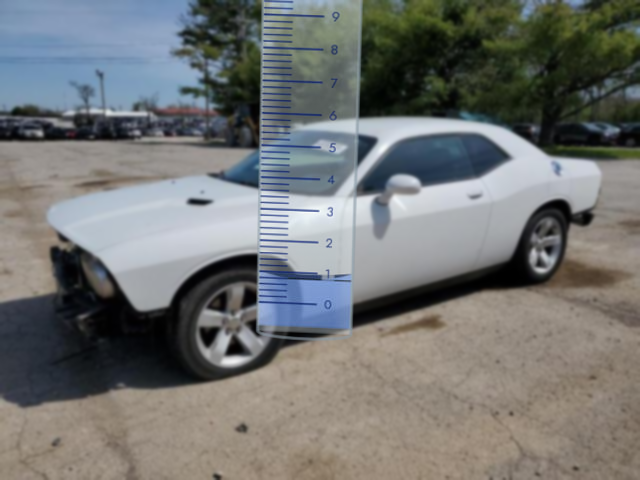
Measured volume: 0.8 mL
